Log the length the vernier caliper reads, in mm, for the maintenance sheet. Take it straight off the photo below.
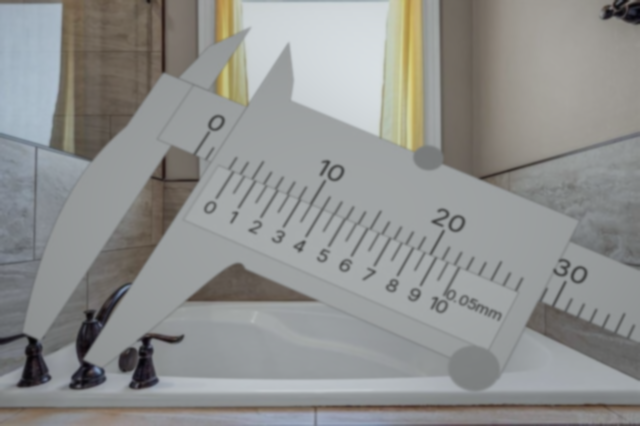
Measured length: 3.4 mm
